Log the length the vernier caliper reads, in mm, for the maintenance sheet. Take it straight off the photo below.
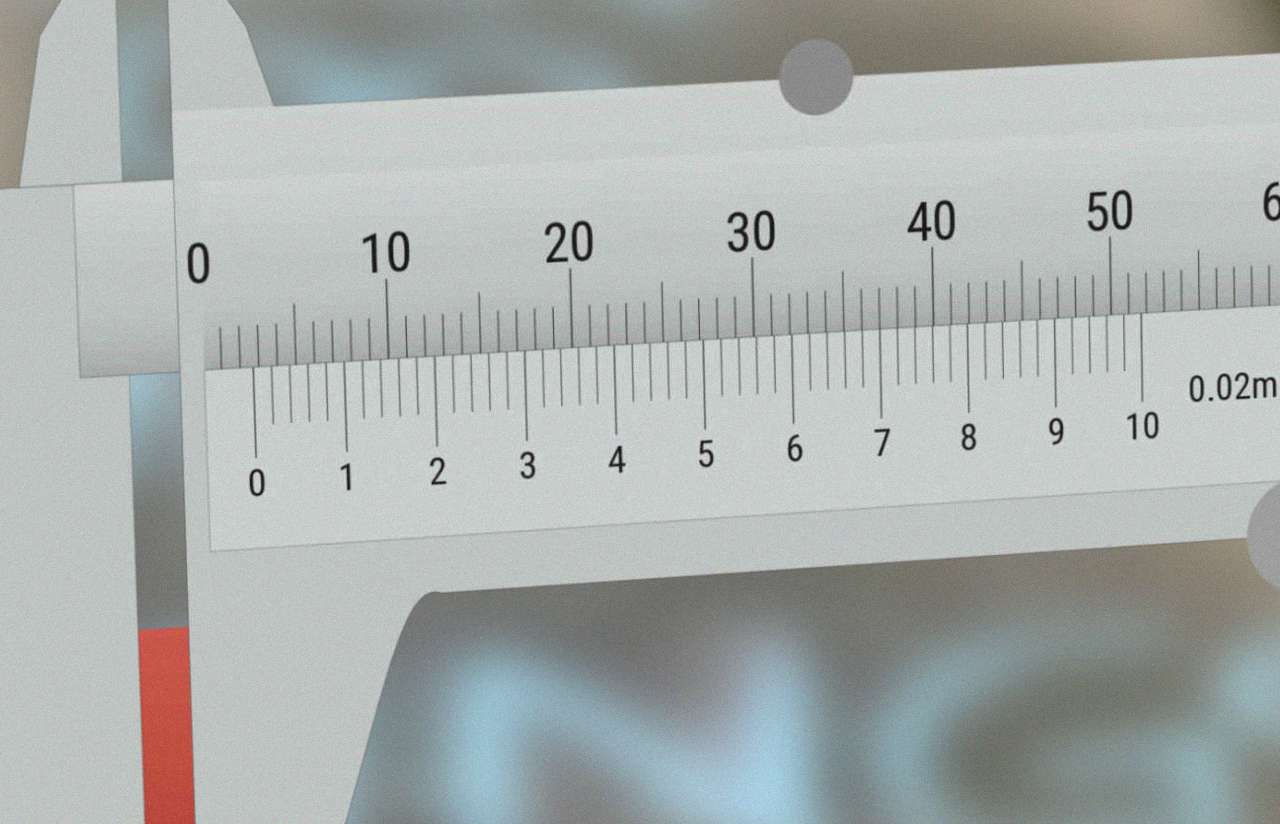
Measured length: 2.7 mm
